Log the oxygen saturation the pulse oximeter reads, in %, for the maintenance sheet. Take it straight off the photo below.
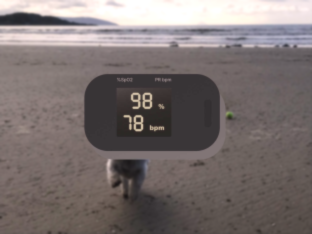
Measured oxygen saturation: 98 %
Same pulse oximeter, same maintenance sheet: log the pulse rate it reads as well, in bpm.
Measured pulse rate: 78 bpm
